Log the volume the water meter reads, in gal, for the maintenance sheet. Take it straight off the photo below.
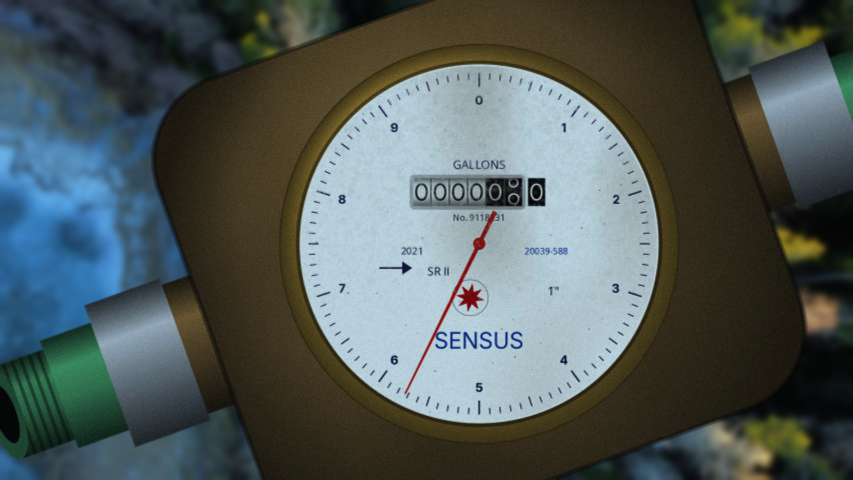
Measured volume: 85.7 gal
